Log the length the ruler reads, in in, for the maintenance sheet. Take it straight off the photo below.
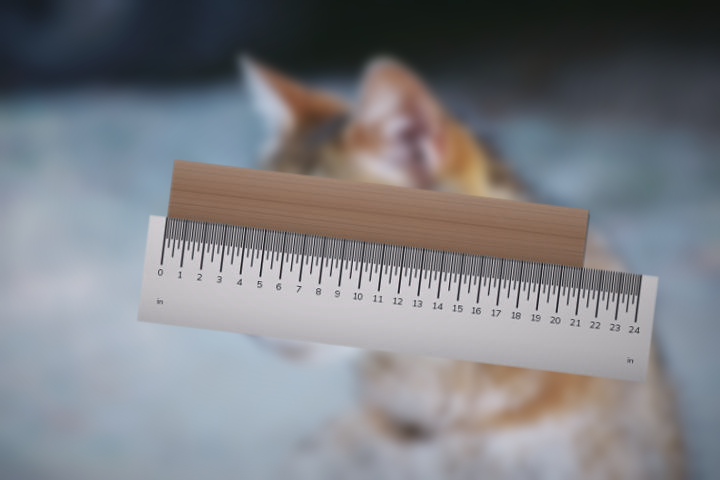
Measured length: 21 in
